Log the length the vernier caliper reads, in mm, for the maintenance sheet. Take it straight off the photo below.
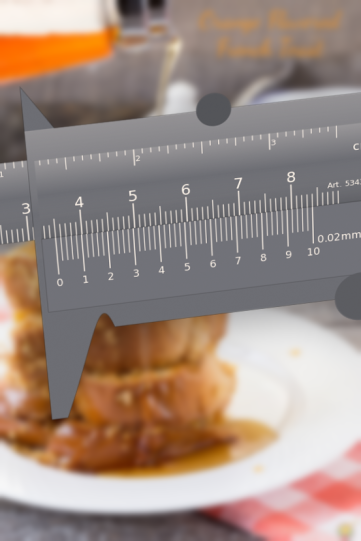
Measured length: 35.0 mm
